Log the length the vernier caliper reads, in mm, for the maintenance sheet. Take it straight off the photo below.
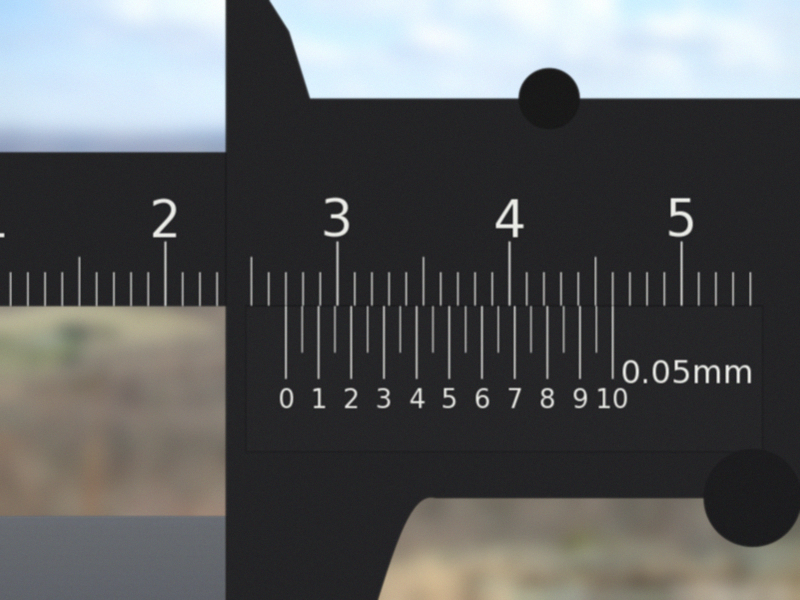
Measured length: 27.0 mm
